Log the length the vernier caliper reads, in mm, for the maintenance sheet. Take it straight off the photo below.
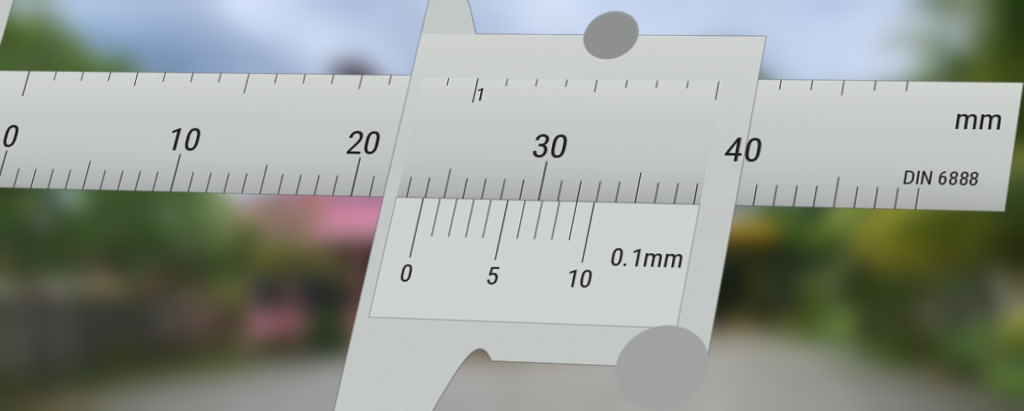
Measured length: 23.9 mm
